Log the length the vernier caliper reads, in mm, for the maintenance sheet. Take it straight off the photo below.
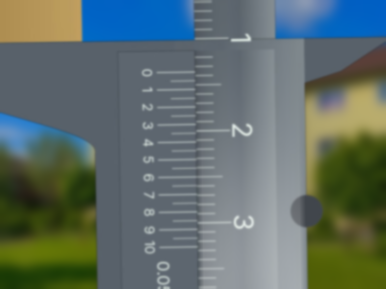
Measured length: 13.6 mm
